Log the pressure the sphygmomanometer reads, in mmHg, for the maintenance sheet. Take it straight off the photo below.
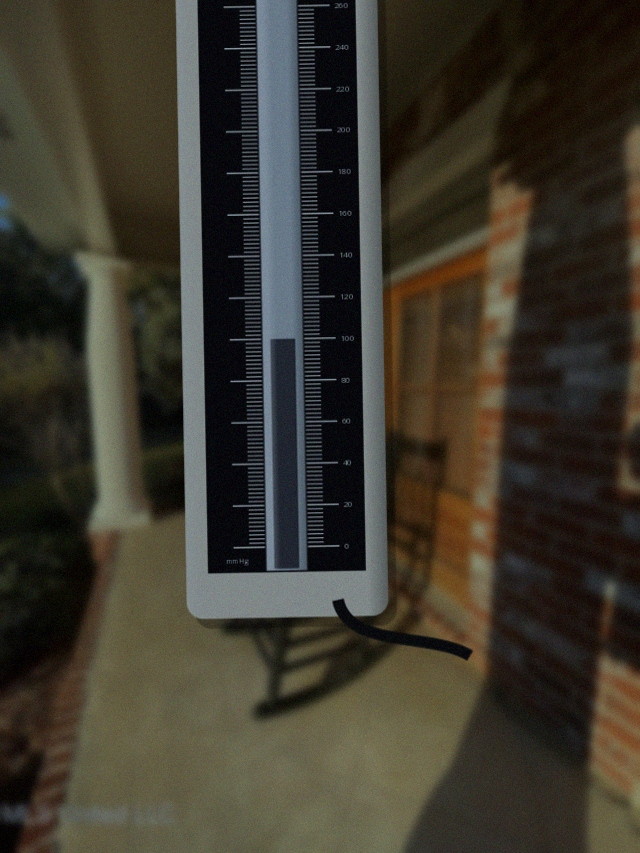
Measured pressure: 100 mmHg
